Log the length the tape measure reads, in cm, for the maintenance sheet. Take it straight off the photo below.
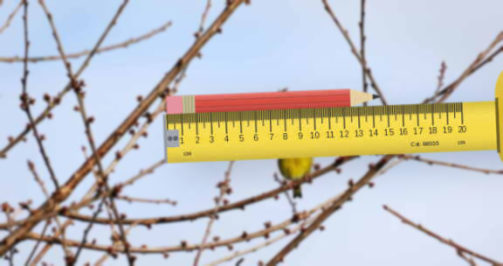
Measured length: 14.5 cm
